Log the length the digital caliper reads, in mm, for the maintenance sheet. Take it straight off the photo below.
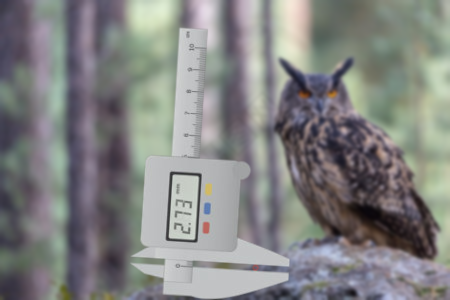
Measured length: 2.73 mm
